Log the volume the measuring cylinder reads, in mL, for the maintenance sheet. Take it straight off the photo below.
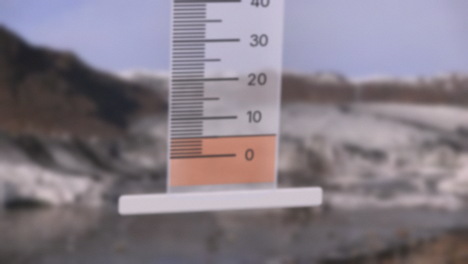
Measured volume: 5 mL
